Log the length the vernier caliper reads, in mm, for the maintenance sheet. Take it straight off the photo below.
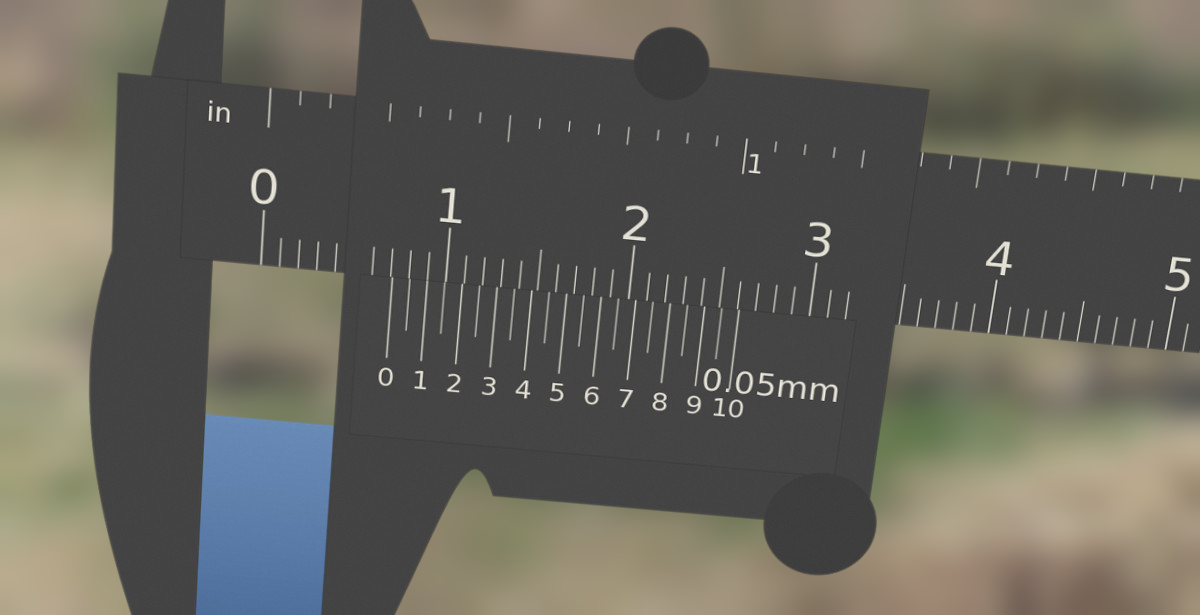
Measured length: 7.1 mm
